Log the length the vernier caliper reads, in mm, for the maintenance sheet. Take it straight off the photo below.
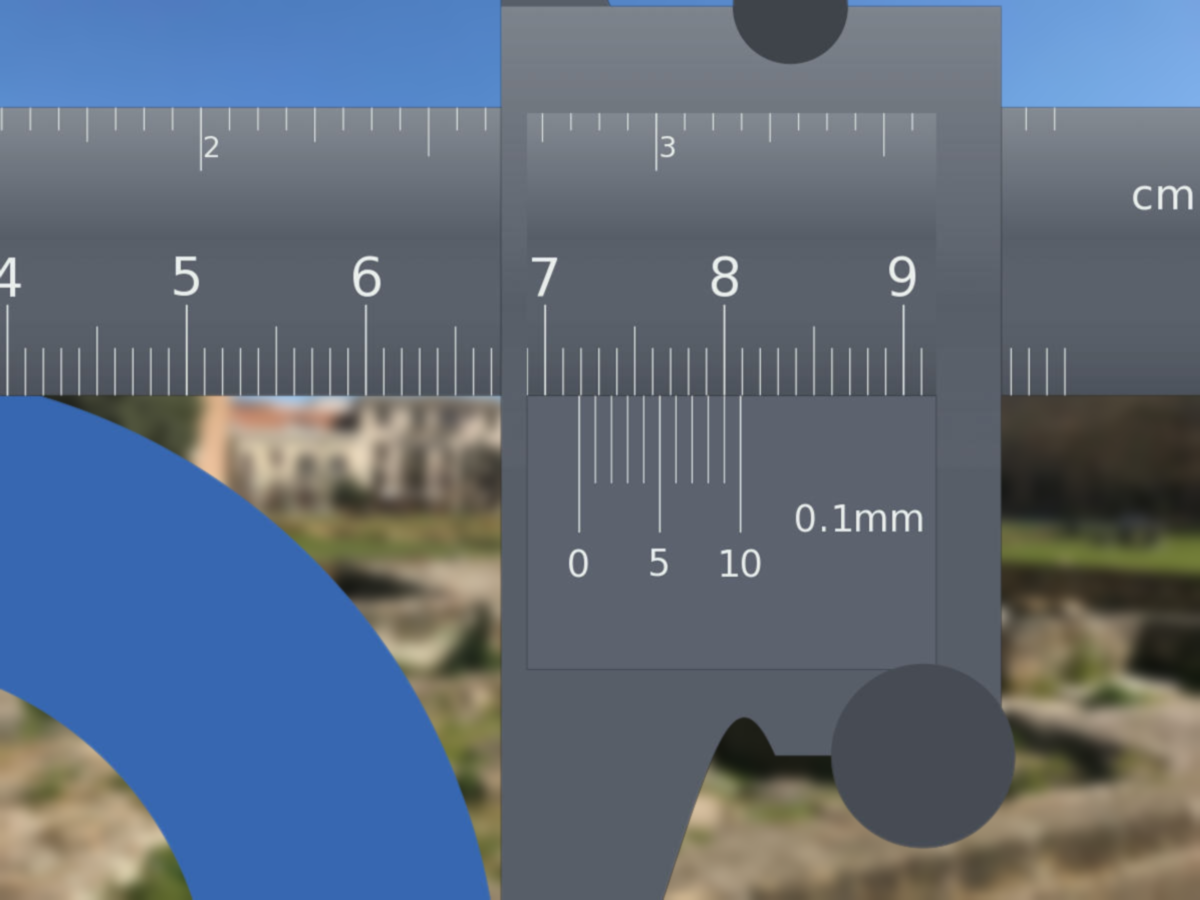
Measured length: 71.9 mm
